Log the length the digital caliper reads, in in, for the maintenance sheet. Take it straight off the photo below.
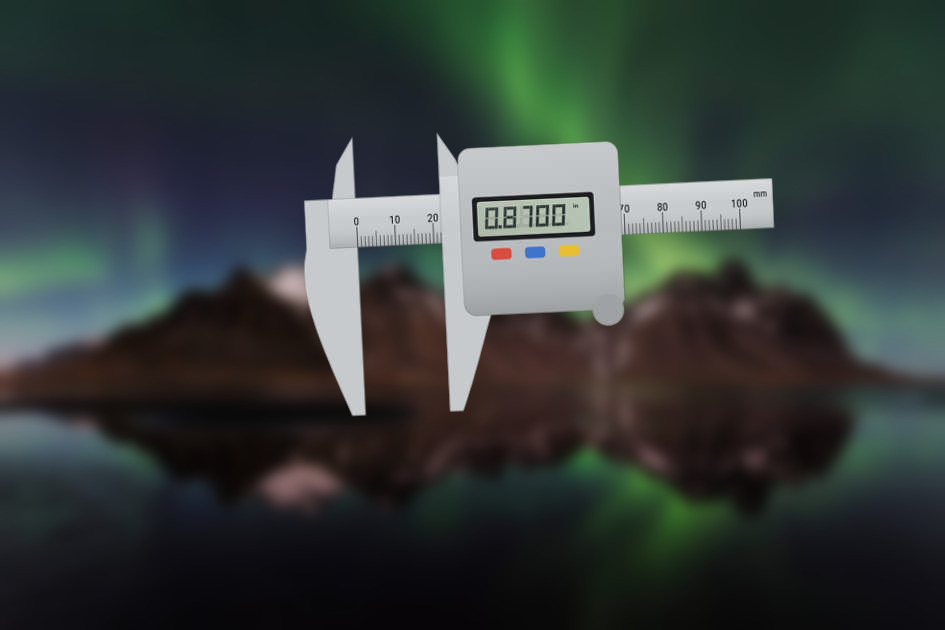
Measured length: 0.8700 in
